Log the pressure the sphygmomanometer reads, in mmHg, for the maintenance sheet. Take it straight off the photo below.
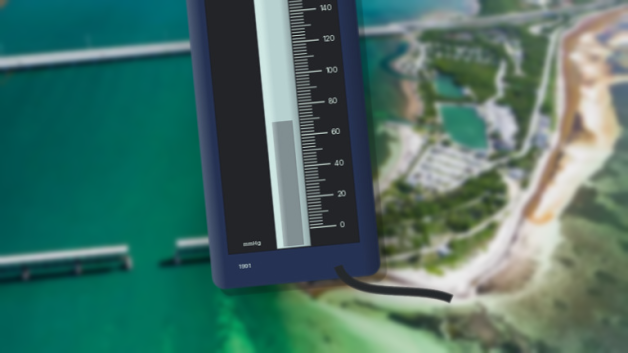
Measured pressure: 70 mmHg
